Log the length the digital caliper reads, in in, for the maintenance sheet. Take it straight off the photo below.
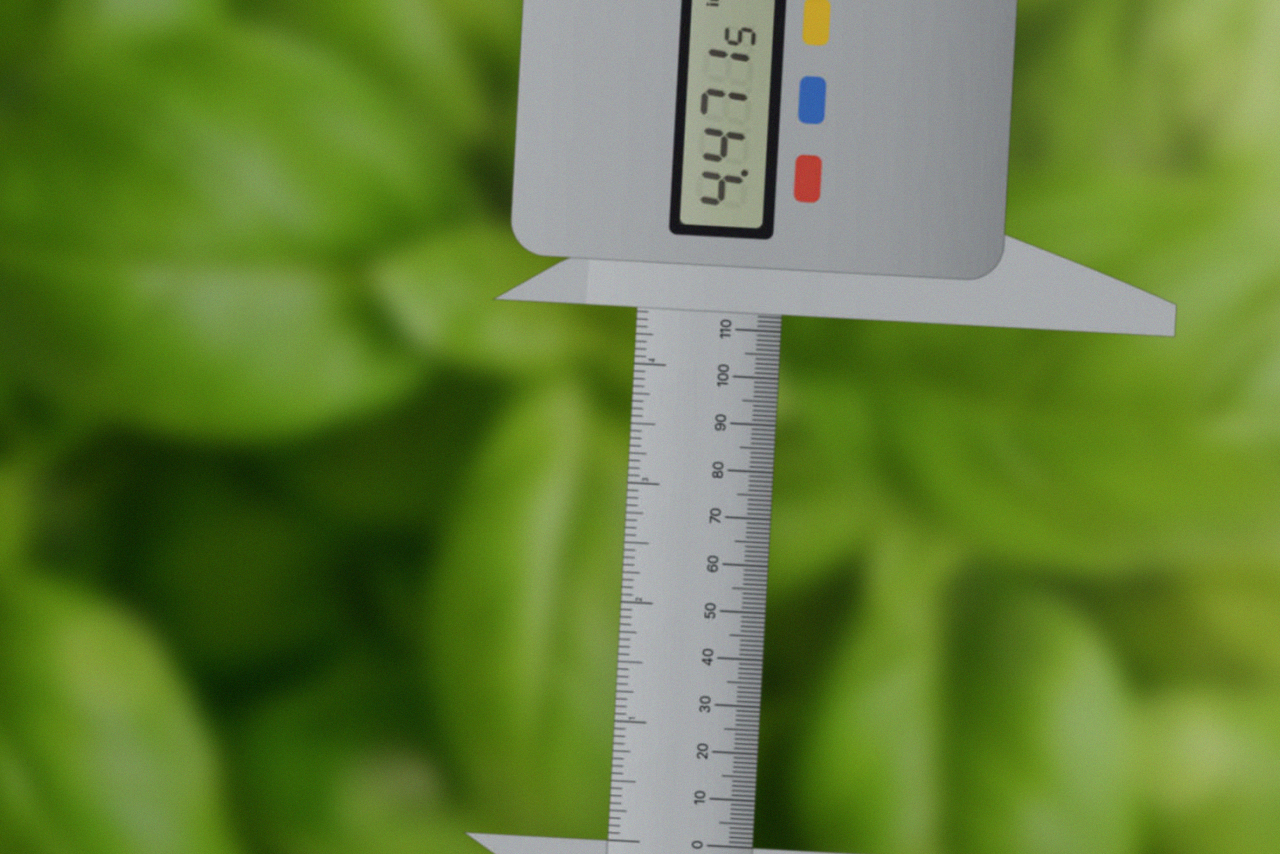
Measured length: 4.4715 in
